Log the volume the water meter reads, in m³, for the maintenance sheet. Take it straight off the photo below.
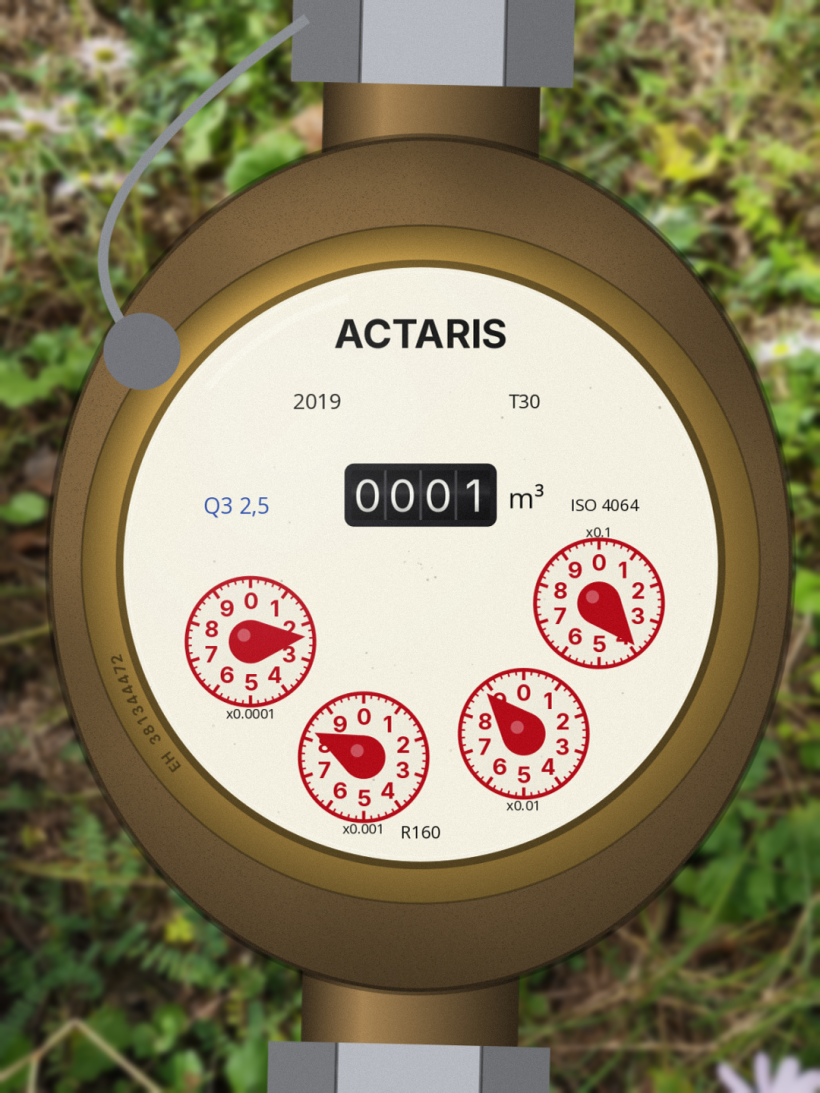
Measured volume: 1.3882 m³
